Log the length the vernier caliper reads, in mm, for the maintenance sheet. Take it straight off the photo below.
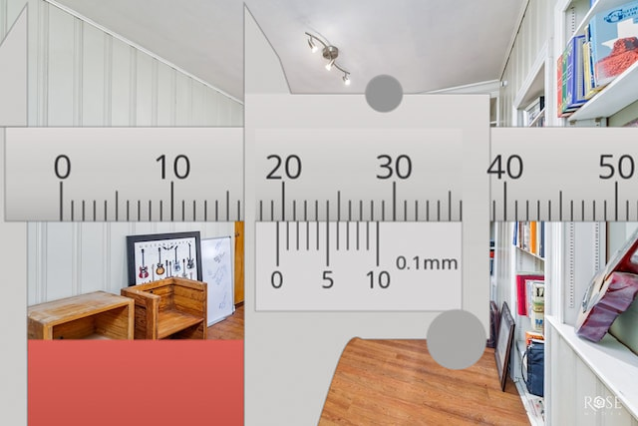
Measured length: 19.5 mm
